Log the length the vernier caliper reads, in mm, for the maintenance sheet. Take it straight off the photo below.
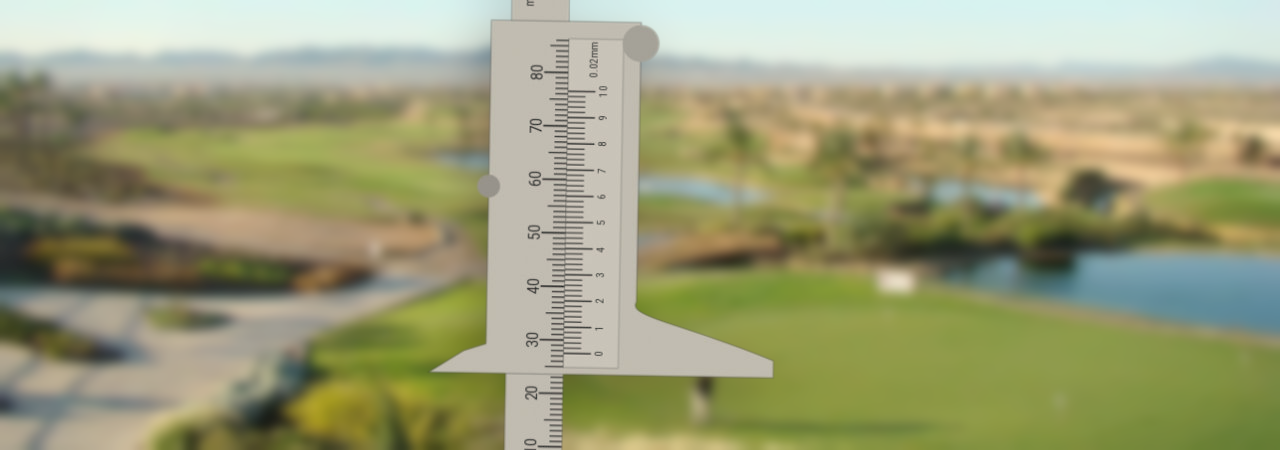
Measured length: 27.5 mm
